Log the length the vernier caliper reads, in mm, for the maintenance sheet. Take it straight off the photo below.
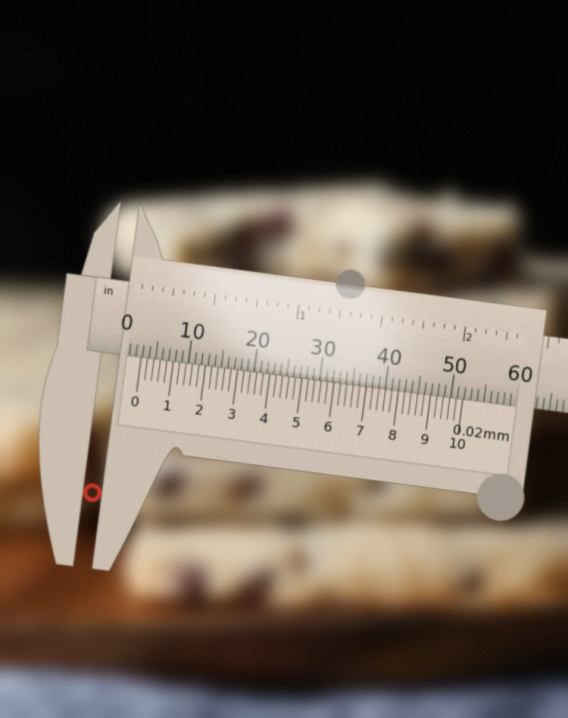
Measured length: 2.8 mm
